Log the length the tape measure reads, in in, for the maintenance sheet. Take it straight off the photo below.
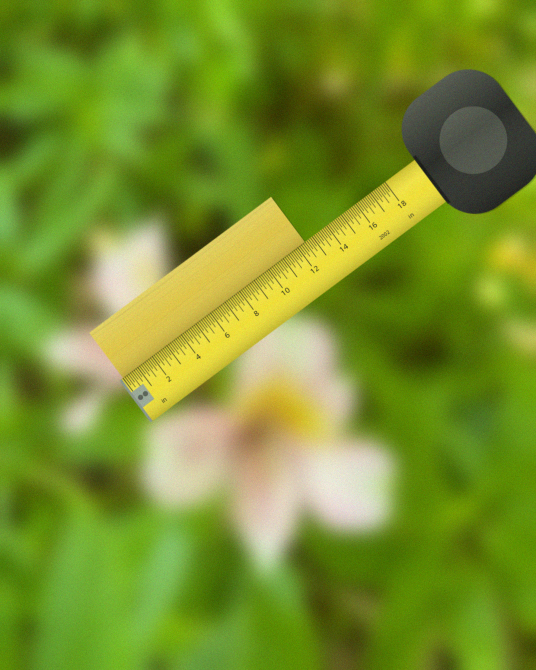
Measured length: 12.5 in
